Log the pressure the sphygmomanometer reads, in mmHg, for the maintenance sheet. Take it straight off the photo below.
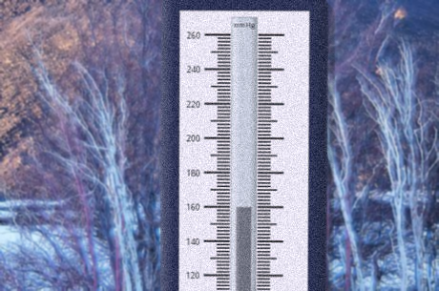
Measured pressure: 160 mmHg
